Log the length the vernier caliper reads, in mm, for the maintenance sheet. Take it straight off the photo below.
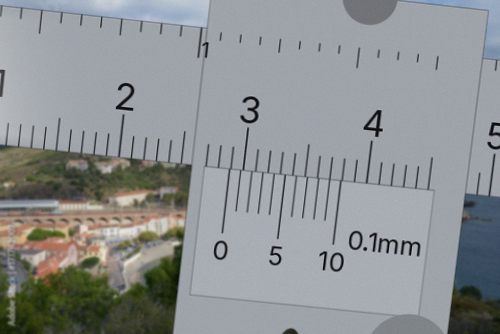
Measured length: 28.9 mm
